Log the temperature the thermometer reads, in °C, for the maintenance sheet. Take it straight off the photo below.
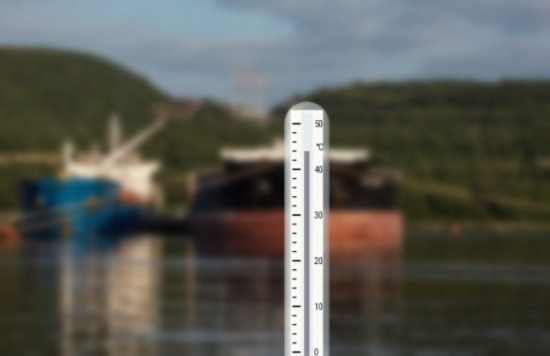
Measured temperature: 44 °C
